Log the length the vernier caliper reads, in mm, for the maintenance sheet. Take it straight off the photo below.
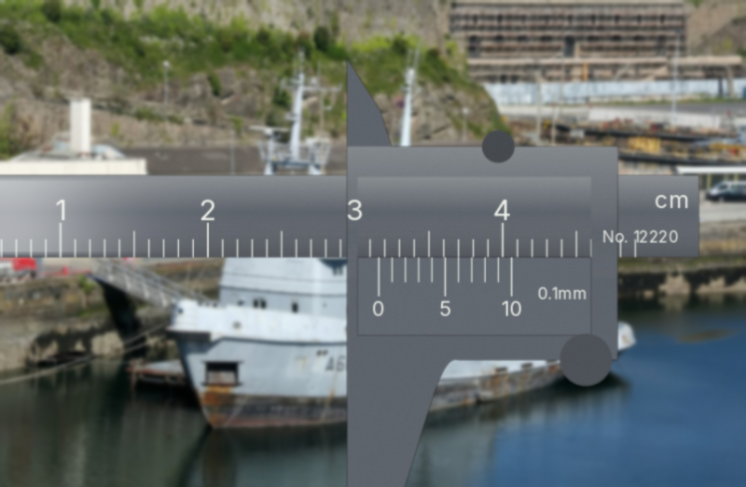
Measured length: 31.6 mm
